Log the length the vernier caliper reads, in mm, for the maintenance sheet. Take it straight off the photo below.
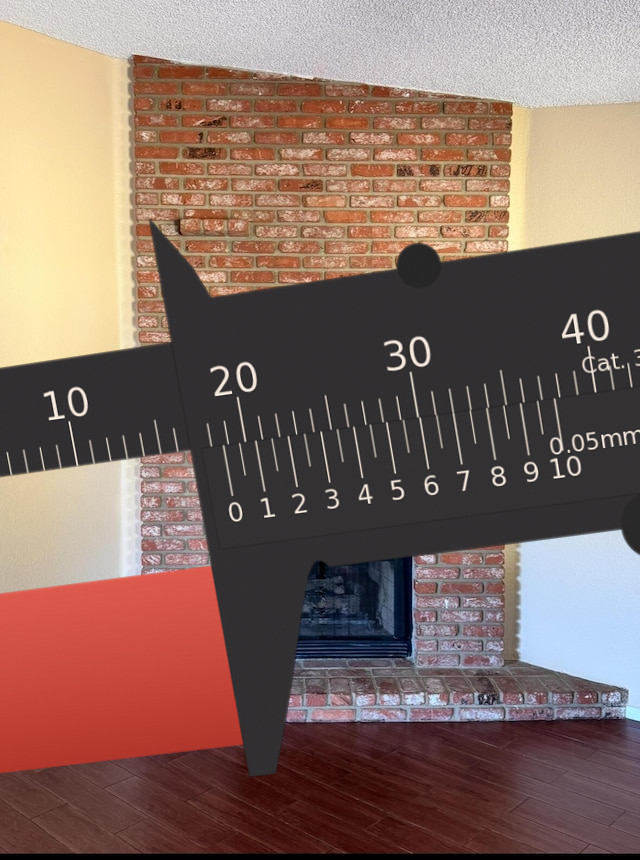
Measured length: 18.7 mm
